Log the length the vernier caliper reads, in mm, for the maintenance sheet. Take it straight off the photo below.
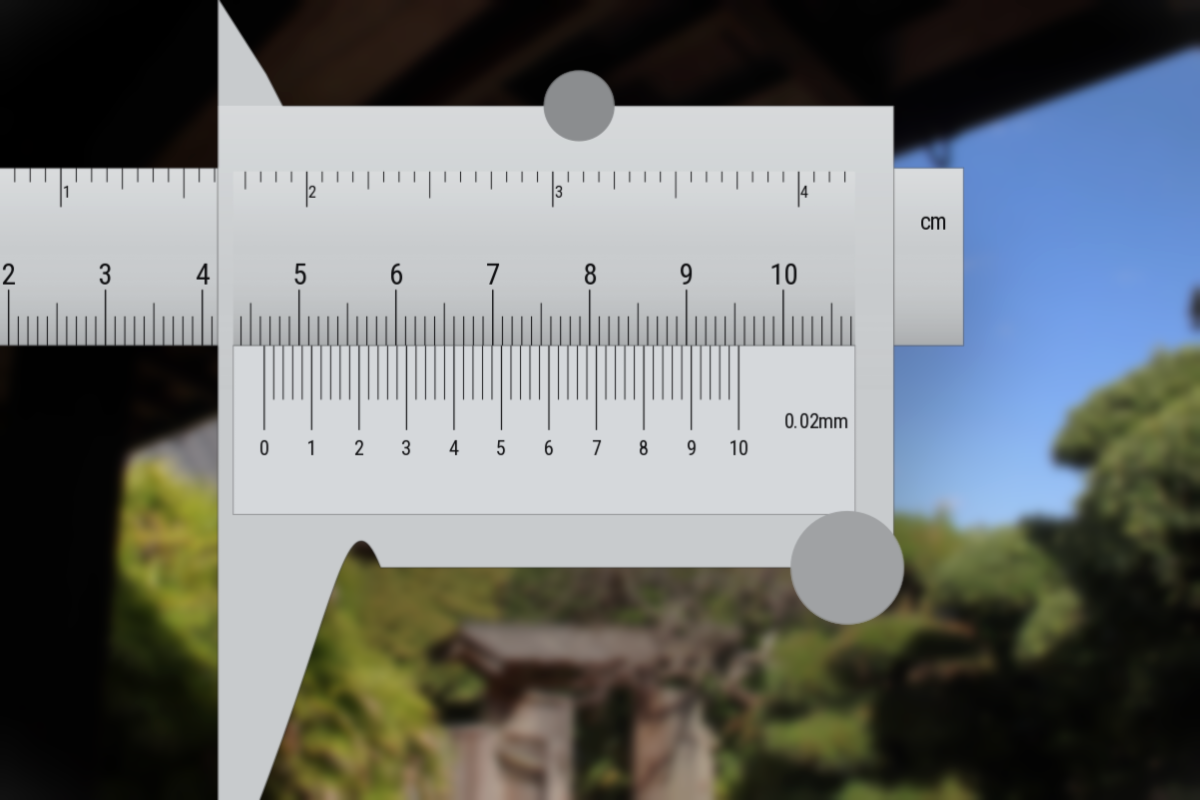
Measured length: 46.4 mm
